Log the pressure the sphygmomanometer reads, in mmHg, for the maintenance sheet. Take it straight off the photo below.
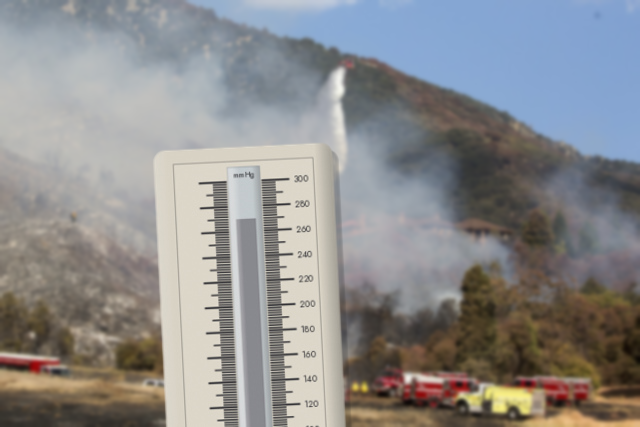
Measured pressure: 270 mmHg
